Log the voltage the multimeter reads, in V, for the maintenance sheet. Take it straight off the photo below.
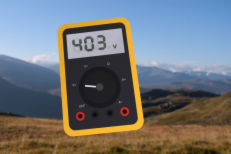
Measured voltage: 403 V
